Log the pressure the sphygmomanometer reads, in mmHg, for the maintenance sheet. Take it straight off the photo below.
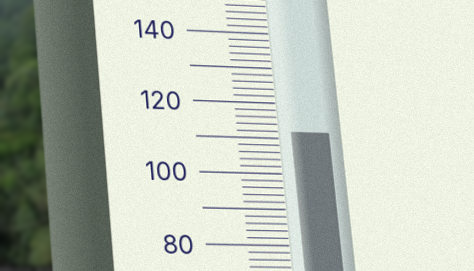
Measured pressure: 112 mmHg
